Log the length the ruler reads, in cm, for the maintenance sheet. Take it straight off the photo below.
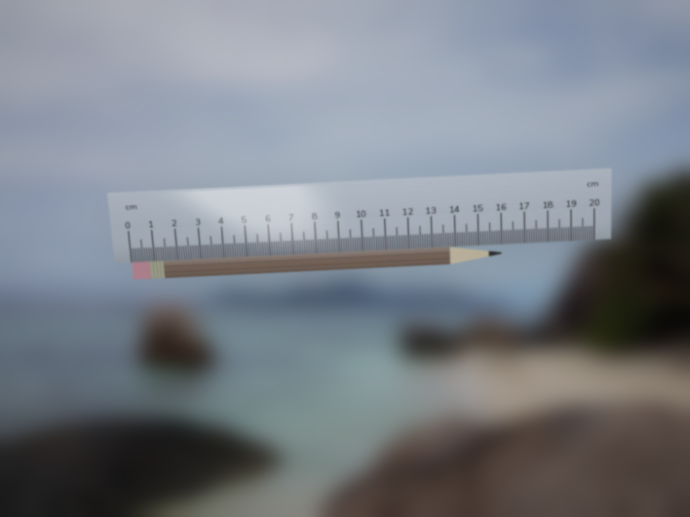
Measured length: 16 cm
